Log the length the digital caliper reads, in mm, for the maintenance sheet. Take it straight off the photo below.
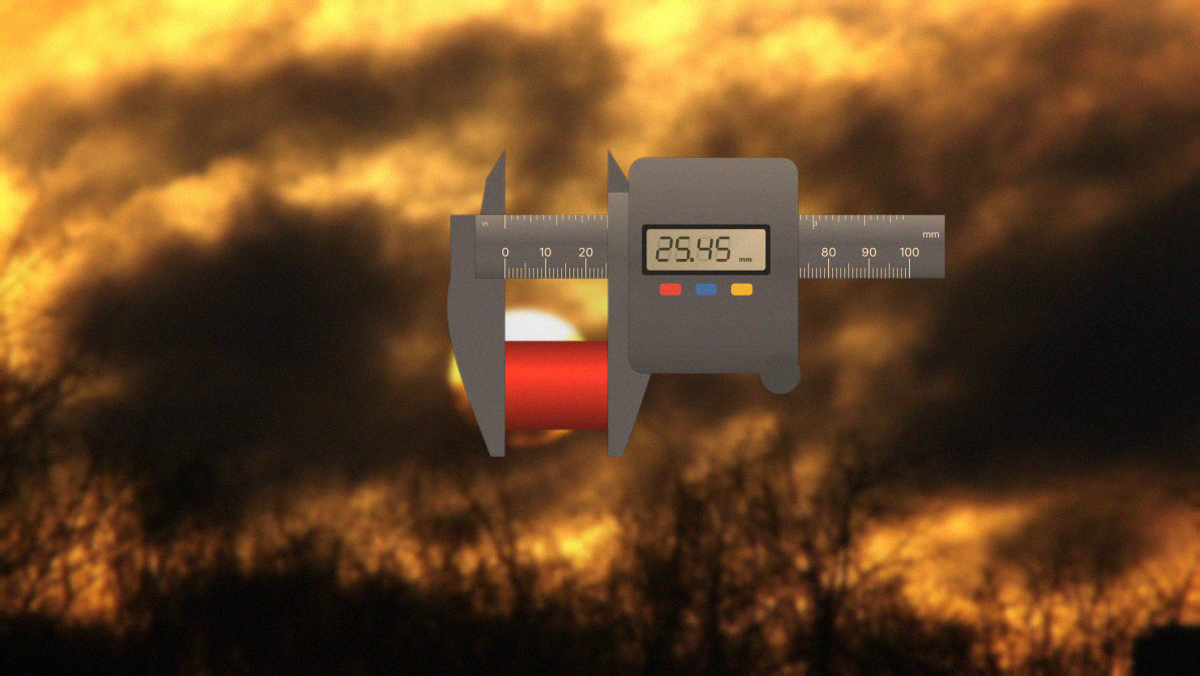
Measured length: 25.45 mm
